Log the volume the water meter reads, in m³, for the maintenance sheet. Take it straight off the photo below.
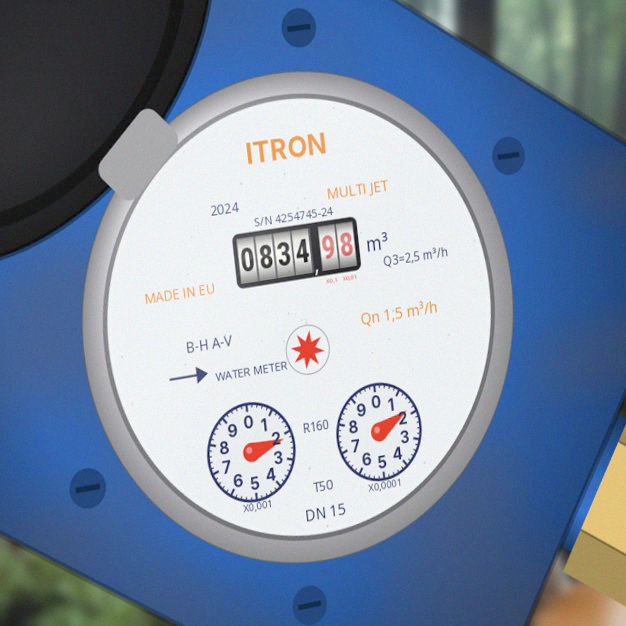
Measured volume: 834.9821 m³
